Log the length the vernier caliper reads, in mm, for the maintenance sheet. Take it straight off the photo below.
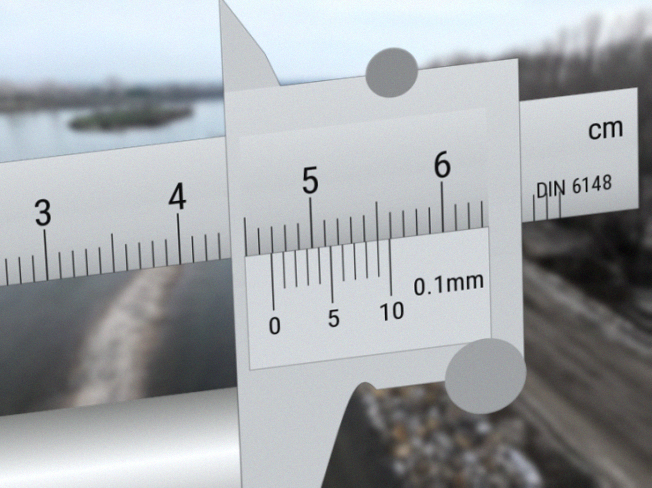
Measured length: 46.9 mm
